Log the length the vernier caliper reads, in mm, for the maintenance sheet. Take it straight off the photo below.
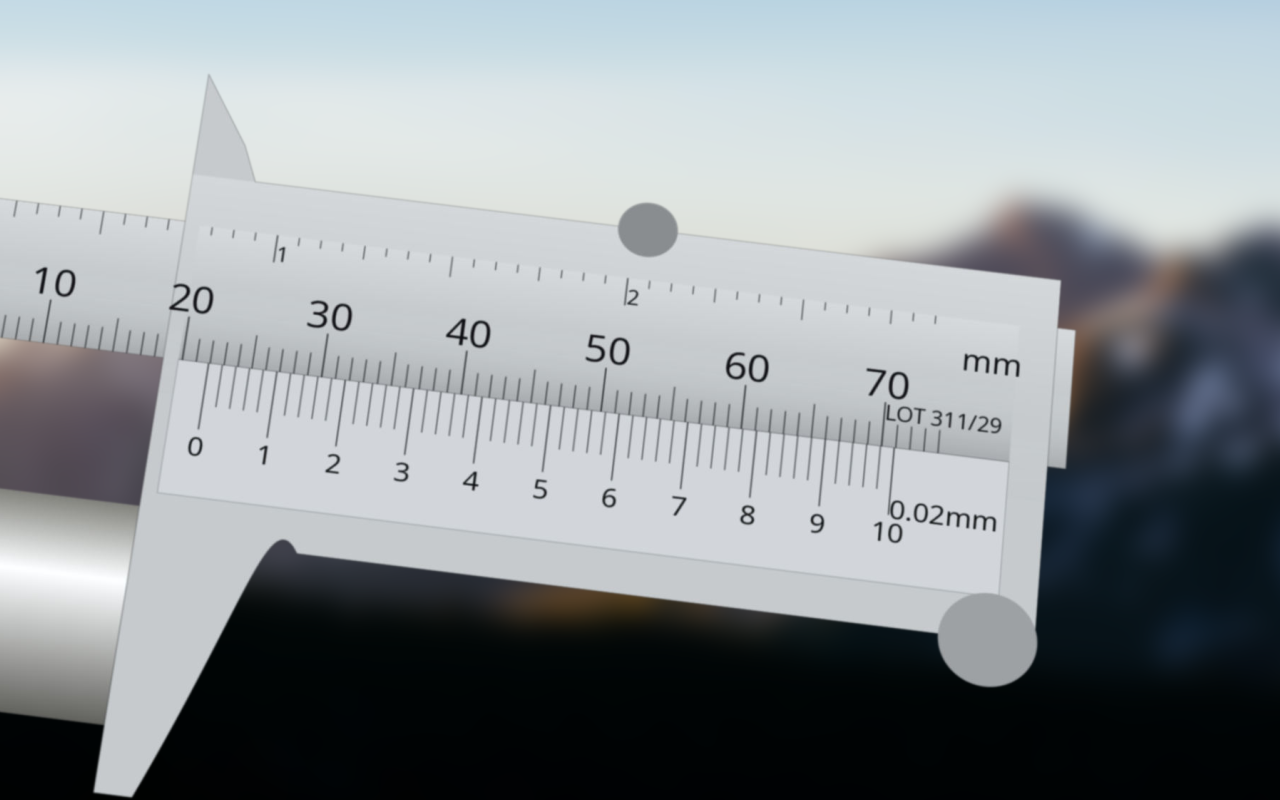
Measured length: 21.9 mm
